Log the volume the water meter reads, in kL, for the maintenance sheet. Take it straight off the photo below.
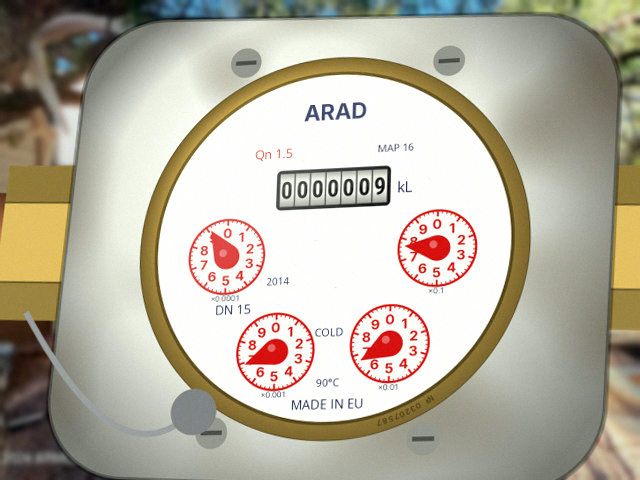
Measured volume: 9.7669 kL
